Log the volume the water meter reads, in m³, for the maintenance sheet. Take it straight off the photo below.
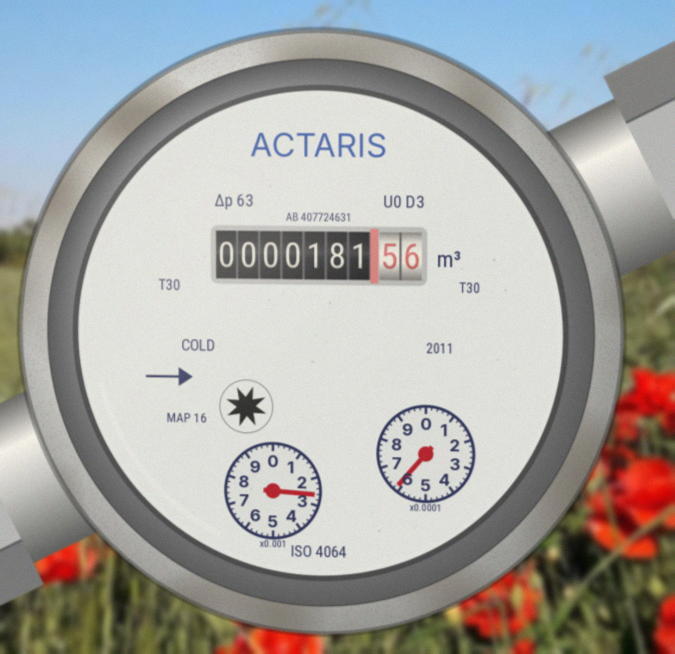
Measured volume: 181.5626 m³
